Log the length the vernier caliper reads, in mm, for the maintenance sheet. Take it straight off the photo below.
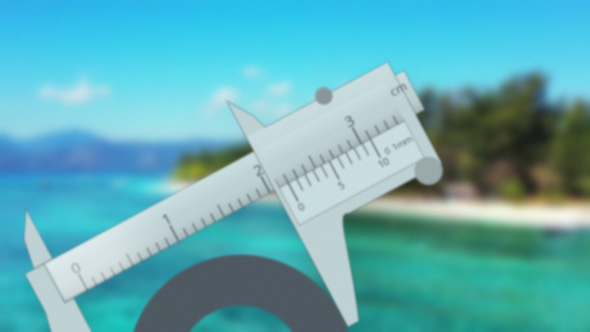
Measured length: 22.0 mm
